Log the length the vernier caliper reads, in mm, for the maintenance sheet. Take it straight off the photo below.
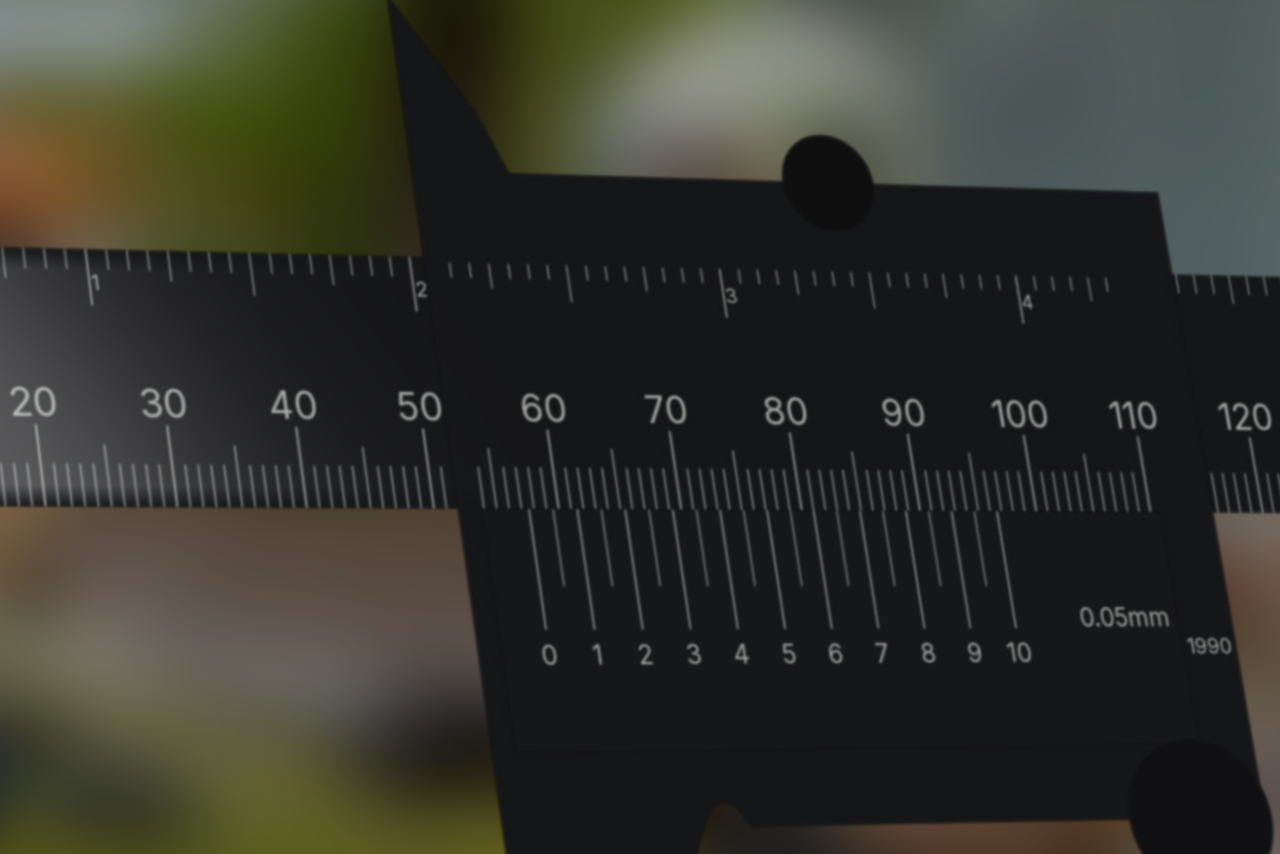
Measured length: 57.6 mm
